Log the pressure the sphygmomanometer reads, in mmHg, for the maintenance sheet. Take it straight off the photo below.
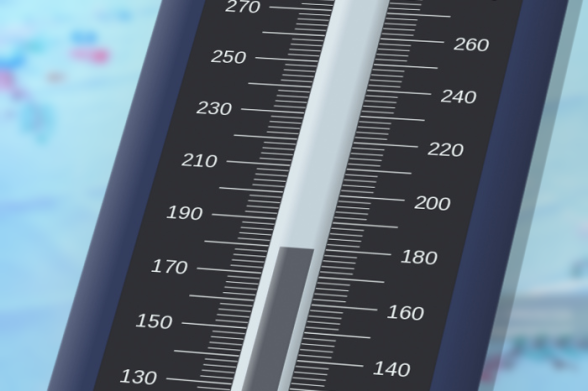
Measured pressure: 180 mmHg
